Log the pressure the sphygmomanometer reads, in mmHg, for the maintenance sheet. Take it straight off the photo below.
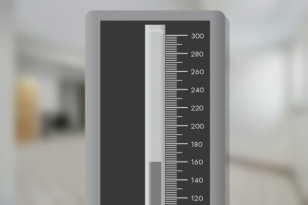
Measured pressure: 160 mmHg
